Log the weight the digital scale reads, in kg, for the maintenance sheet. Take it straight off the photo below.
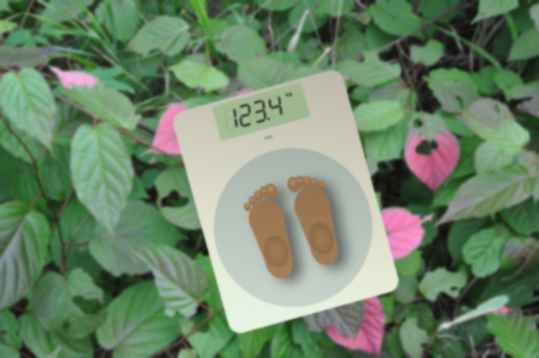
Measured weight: 123.4 kg
